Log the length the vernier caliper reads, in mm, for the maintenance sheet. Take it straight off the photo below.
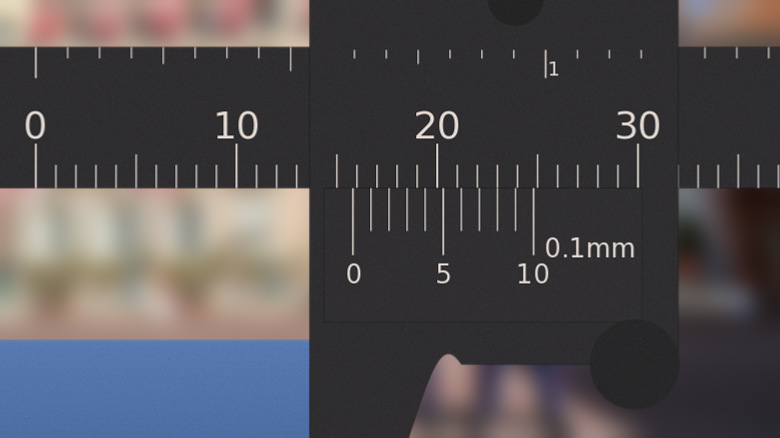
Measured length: 15.8 mm
